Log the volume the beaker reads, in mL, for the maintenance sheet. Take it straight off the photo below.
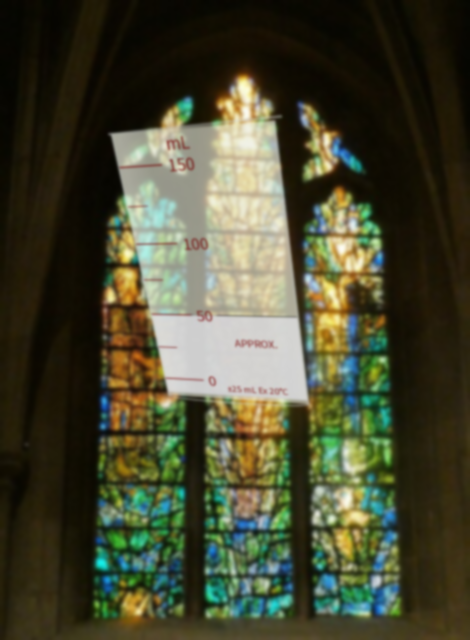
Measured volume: 50 mL
